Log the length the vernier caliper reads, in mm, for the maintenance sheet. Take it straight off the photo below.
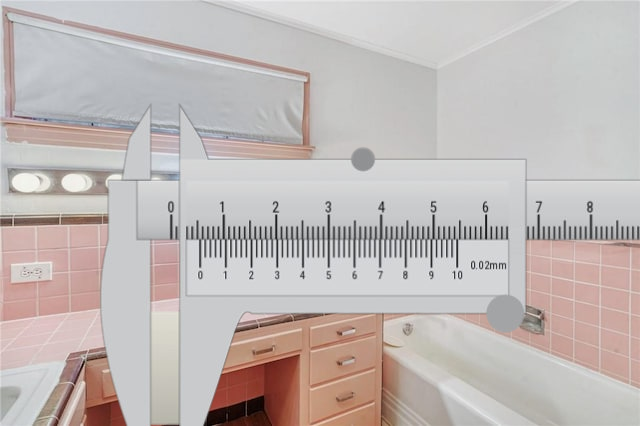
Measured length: 5.5 mm
